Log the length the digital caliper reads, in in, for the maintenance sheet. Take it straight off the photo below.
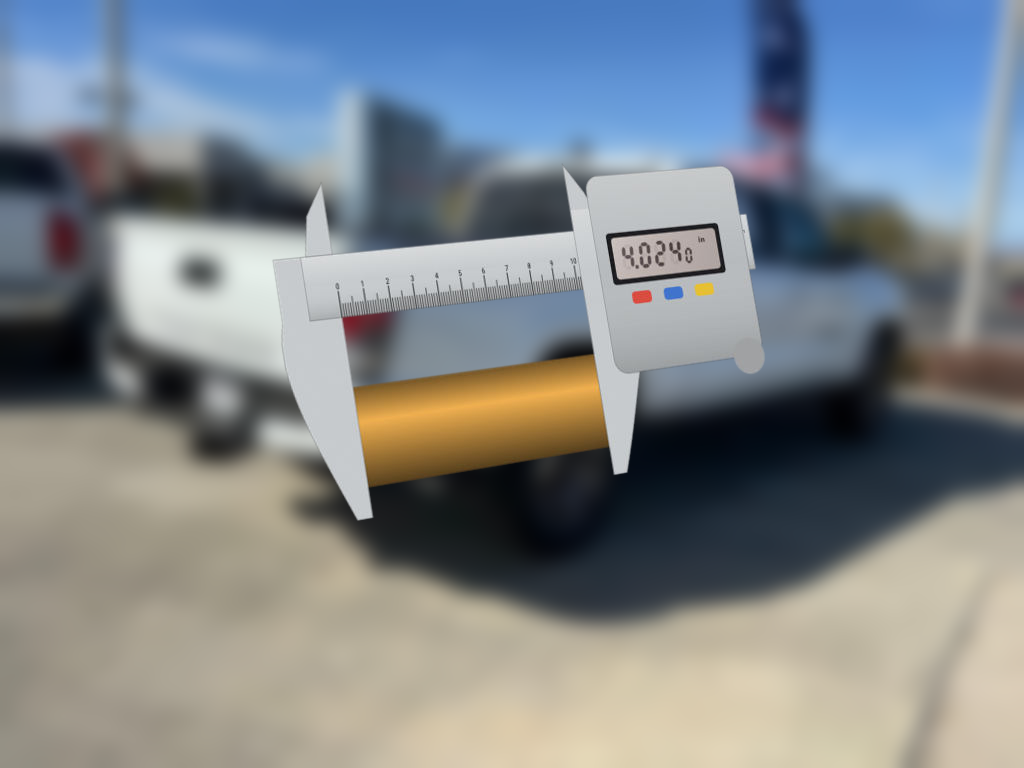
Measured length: 4.0240 in
